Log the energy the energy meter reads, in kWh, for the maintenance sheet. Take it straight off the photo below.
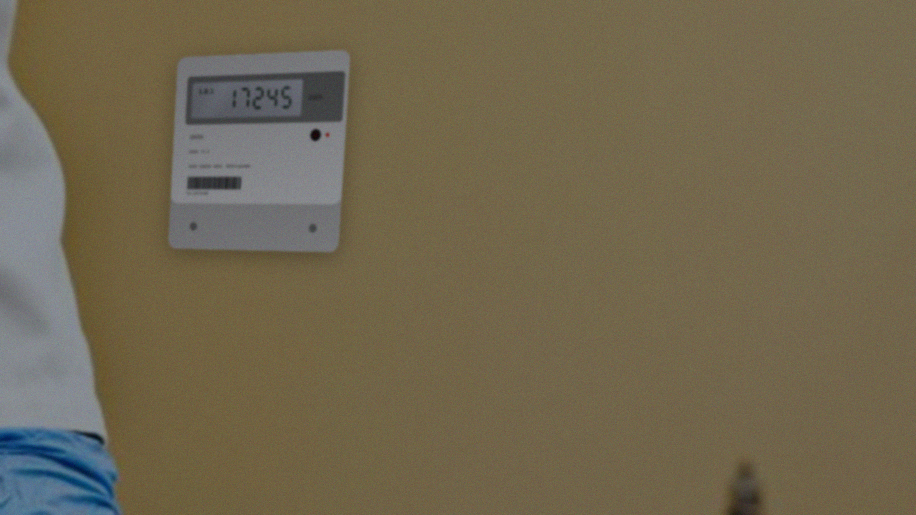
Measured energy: 17245 kWh
